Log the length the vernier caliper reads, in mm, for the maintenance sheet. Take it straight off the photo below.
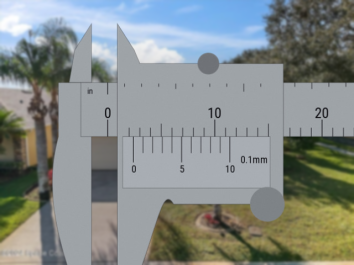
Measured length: 2.4 mm
